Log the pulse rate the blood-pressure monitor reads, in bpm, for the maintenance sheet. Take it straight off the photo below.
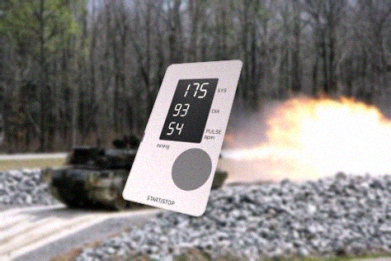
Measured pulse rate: 54 bpm
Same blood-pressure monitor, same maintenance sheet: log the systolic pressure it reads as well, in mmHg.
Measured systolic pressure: 175 mmHg
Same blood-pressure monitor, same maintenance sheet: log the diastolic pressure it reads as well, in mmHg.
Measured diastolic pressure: 93 mmHg
